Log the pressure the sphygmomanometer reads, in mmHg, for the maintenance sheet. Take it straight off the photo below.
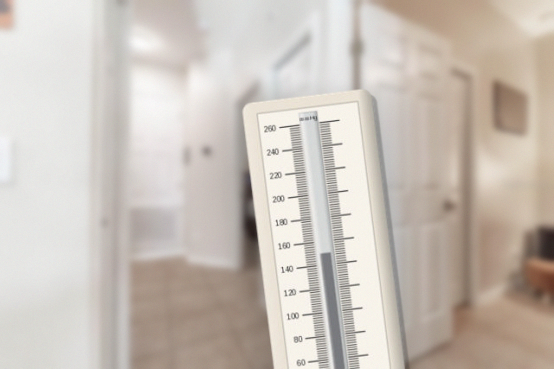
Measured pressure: 150 mmHg
